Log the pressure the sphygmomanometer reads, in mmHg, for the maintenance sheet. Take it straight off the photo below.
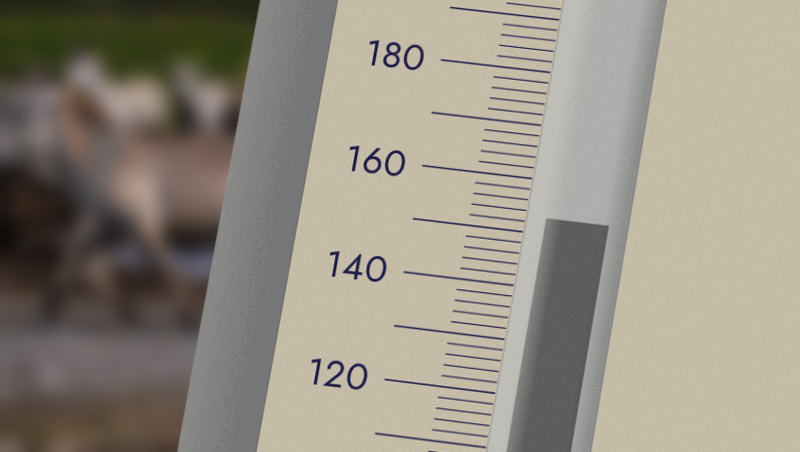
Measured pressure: 153 mmHg
